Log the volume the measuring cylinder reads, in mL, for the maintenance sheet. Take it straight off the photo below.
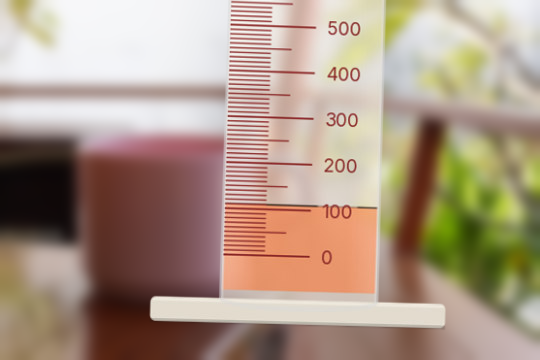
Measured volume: 110 mL
